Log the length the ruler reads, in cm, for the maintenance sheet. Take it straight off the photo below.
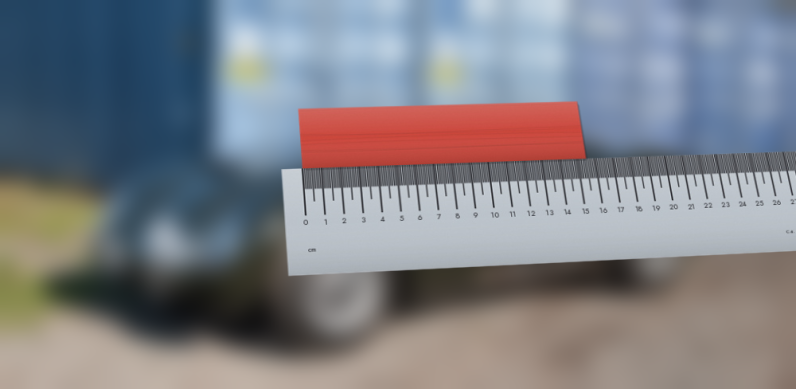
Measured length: 15.5 cm
